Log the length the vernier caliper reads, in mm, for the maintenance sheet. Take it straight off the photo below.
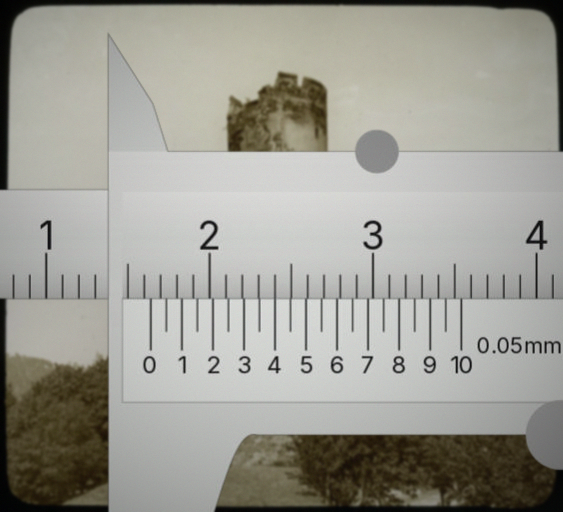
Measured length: 16.4 mm
